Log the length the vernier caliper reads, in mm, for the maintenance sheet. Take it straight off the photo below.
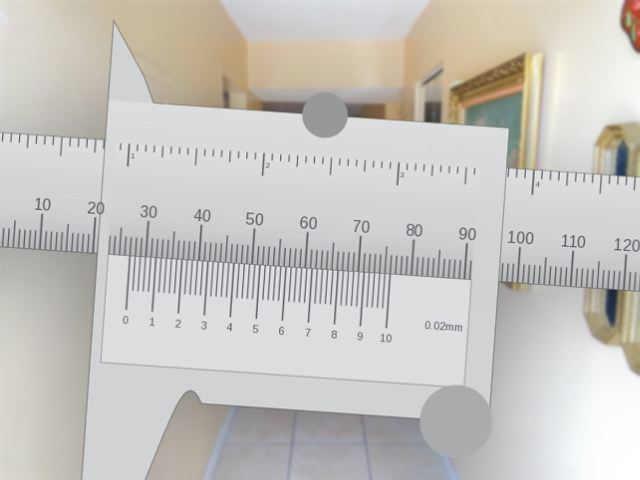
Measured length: 27.0 mm
